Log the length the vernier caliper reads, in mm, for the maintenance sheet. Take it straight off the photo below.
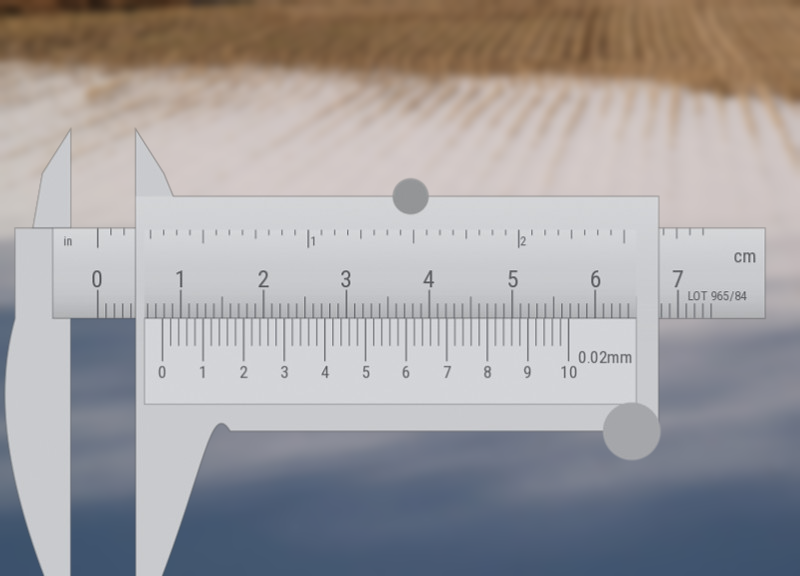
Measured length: 7.8 mm
